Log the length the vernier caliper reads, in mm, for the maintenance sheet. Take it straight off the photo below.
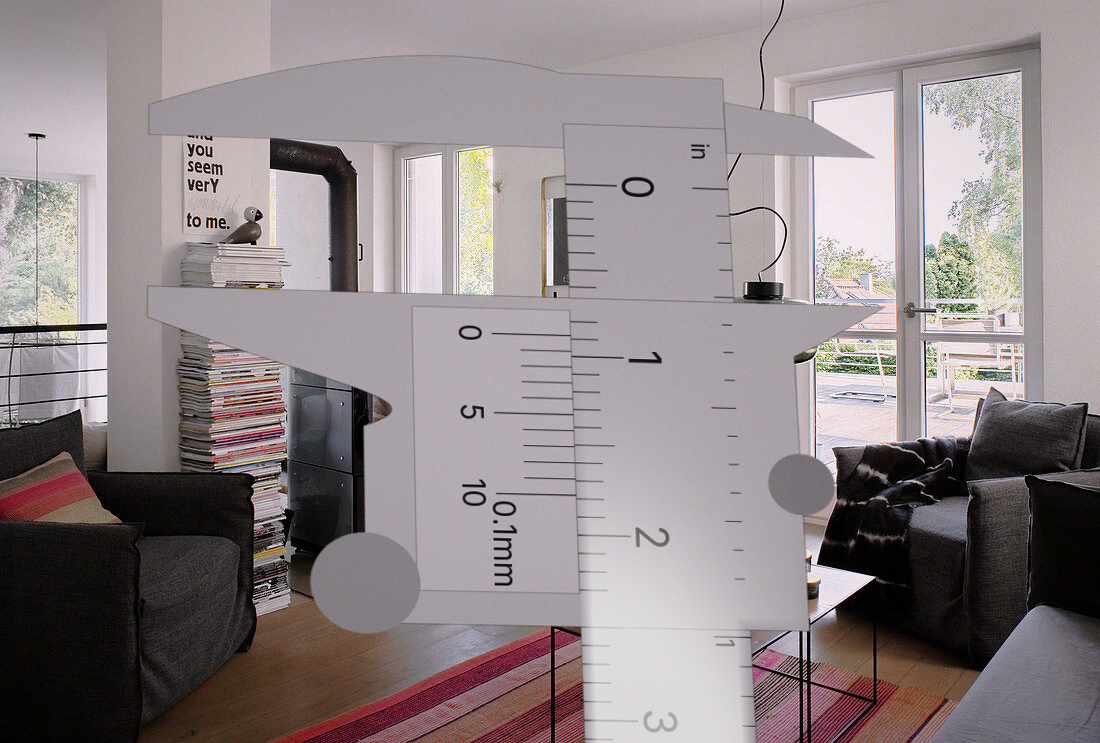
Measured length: 8.8 mm
